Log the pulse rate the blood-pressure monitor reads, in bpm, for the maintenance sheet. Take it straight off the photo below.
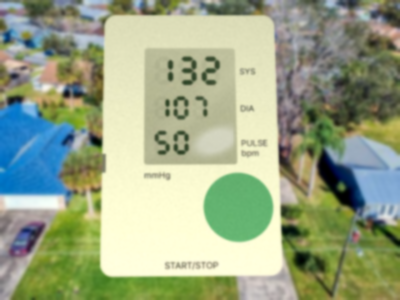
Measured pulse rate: 50 bpm
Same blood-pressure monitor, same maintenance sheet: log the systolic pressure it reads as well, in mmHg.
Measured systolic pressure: 132 mmHg
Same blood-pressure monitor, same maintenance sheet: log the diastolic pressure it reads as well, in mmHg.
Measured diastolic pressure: 107 mmHg
